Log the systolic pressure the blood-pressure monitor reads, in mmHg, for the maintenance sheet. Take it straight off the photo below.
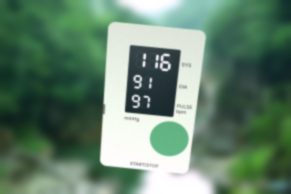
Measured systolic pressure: 116 mmHg
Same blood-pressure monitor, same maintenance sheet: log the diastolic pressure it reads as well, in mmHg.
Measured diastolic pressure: 91 mmHg
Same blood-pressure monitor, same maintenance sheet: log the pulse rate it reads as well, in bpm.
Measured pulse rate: 97 bpm
